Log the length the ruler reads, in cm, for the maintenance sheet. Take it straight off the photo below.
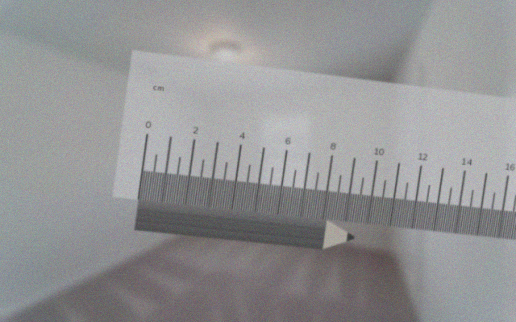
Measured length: 9.5 cm
